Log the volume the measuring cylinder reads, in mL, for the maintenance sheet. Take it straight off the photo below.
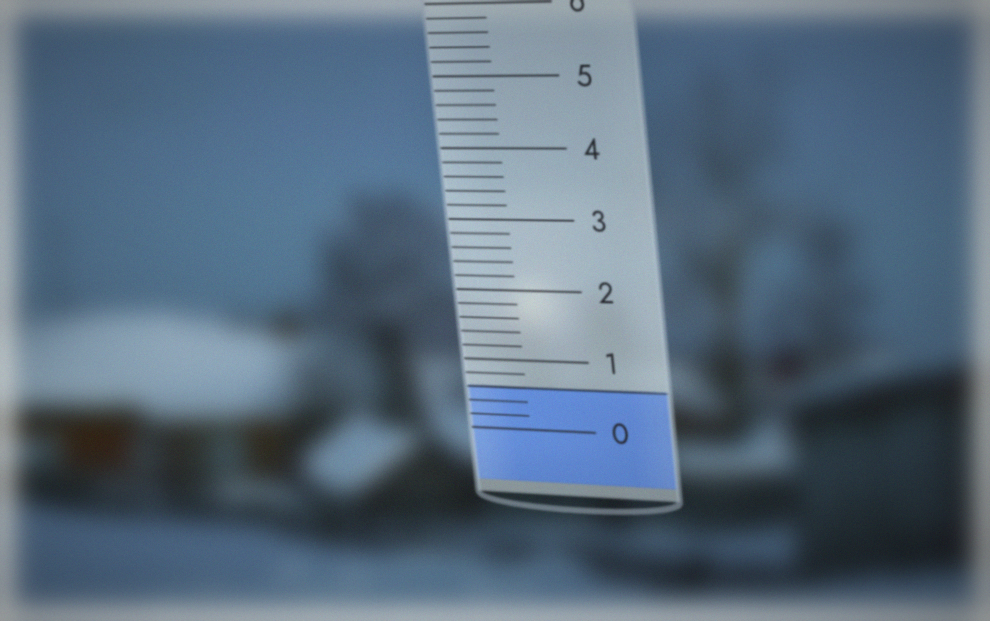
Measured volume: 0.6 mL
